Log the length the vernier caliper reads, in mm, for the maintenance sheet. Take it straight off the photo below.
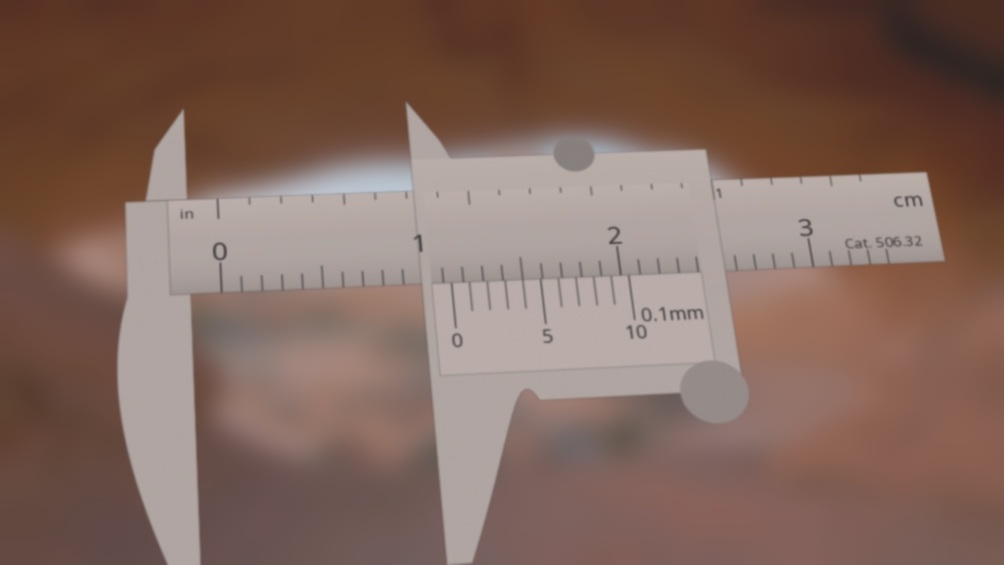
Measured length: 11.4 mm
